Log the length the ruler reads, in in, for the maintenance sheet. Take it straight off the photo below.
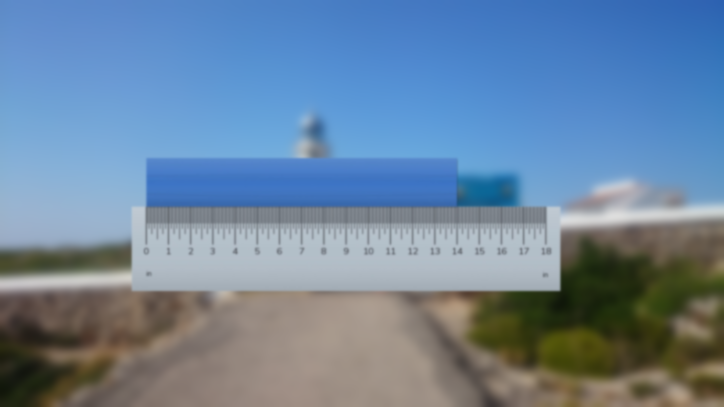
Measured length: 14 in
